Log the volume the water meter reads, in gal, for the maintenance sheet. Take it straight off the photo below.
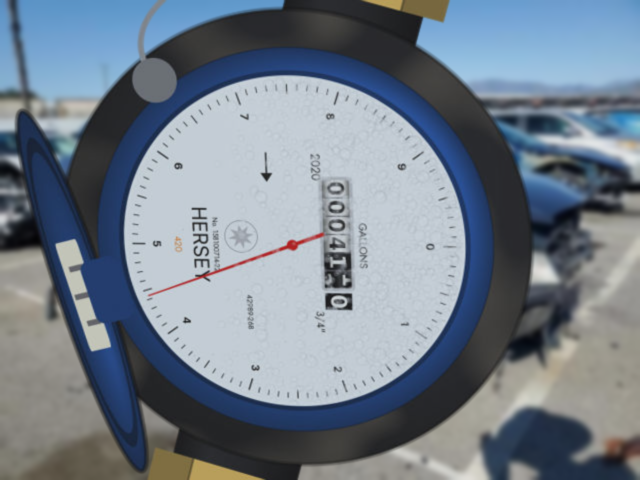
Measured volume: 4114.4 gal
